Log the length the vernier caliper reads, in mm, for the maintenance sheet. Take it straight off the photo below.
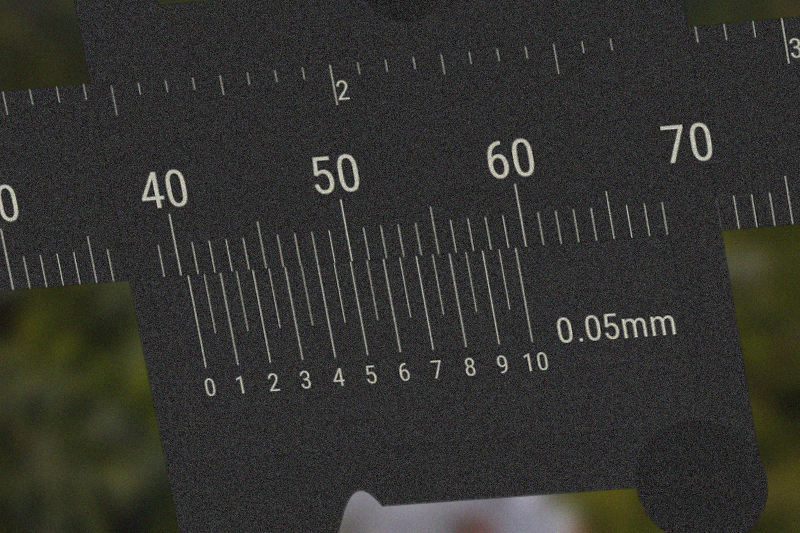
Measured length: 40.4 mm
